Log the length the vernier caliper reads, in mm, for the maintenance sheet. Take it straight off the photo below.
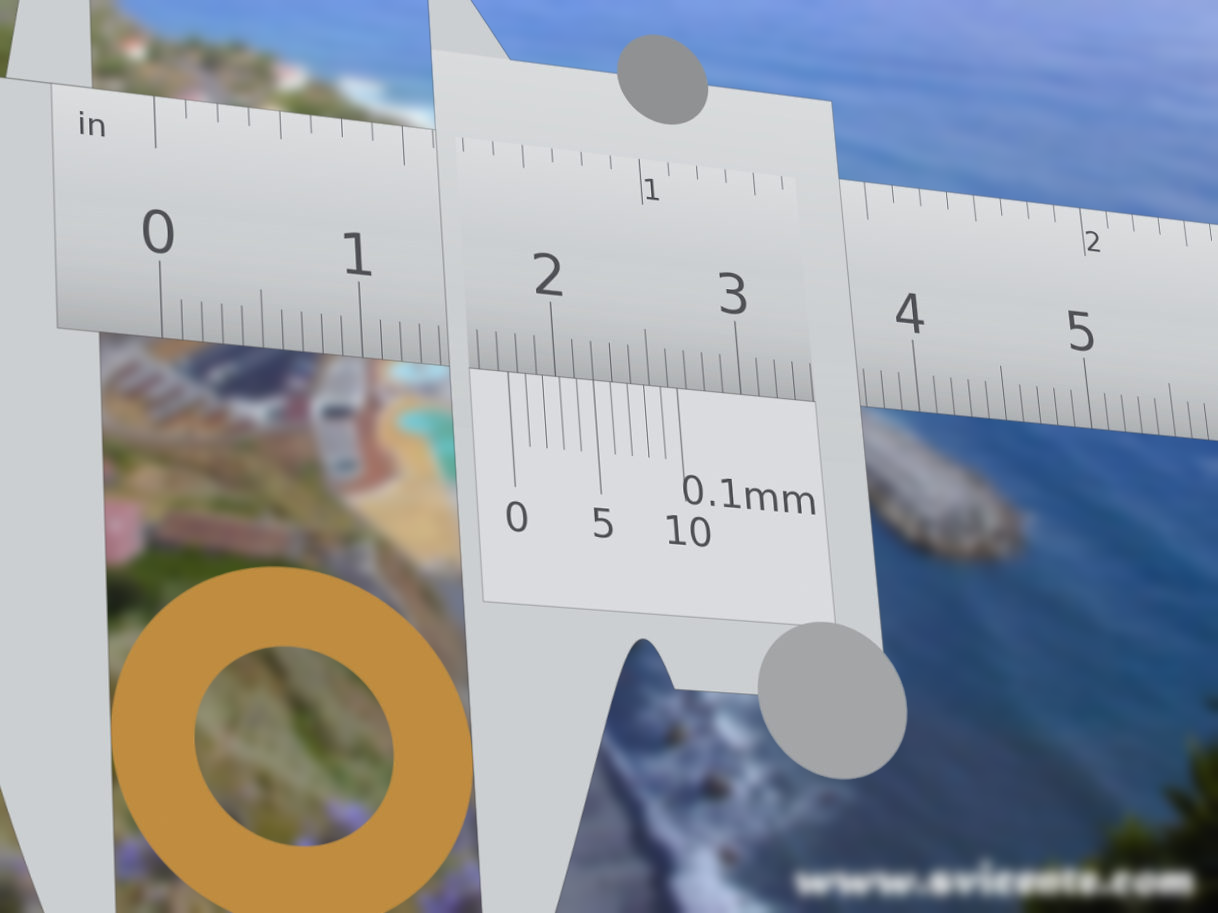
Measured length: 17.5 mm
